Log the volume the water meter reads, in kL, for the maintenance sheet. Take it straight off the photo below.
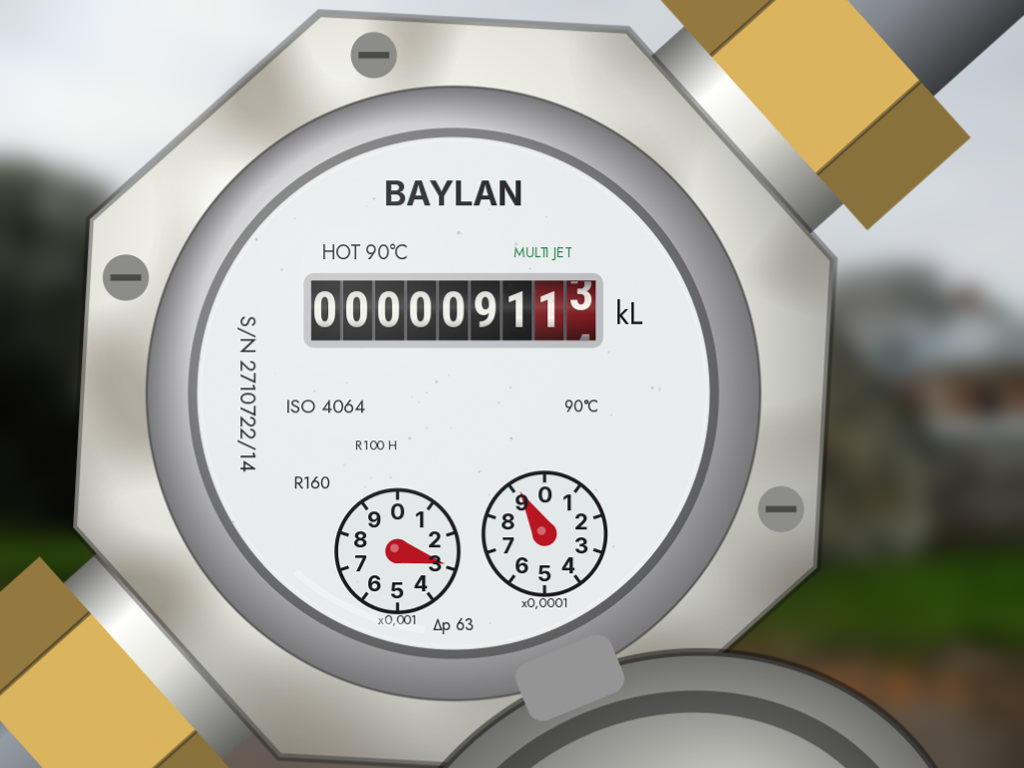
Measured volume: 91.1329 kL
